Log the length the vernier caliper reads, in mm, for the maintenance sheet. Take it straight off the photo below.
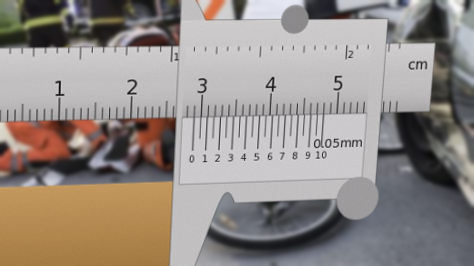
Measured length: 29.0 mm
